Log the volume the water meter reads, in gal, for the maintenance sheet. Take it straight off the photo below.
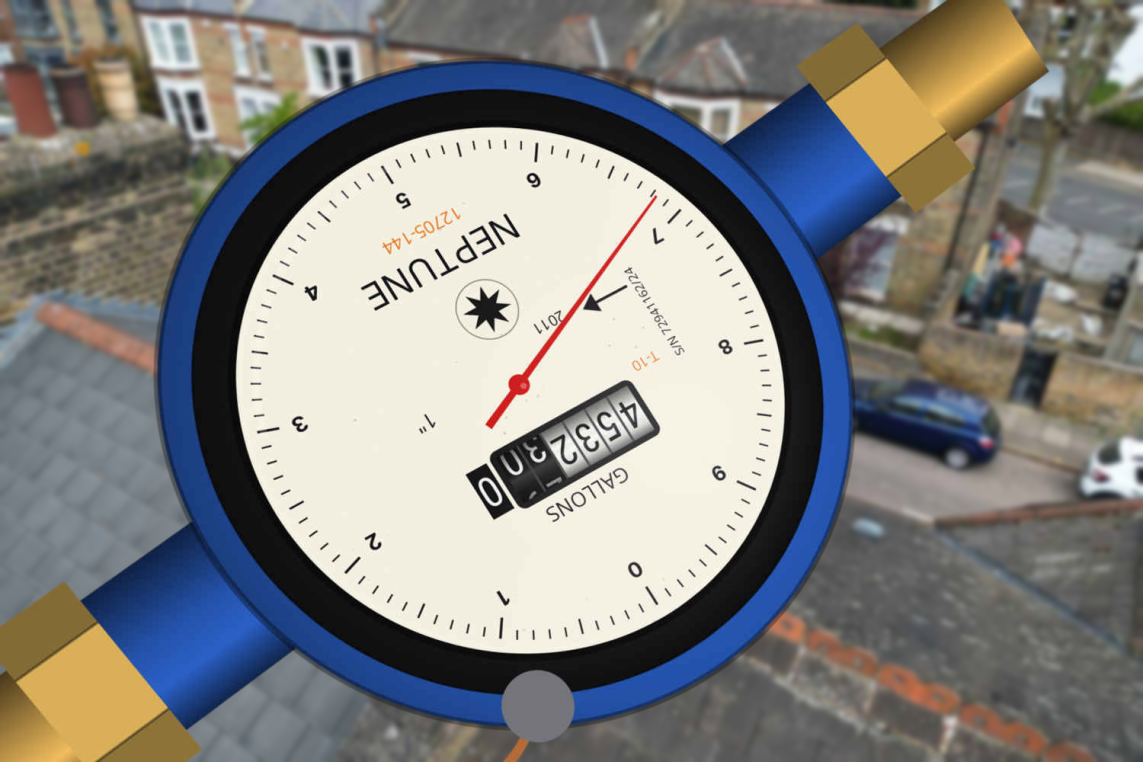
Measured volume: 4532296.8 gal
